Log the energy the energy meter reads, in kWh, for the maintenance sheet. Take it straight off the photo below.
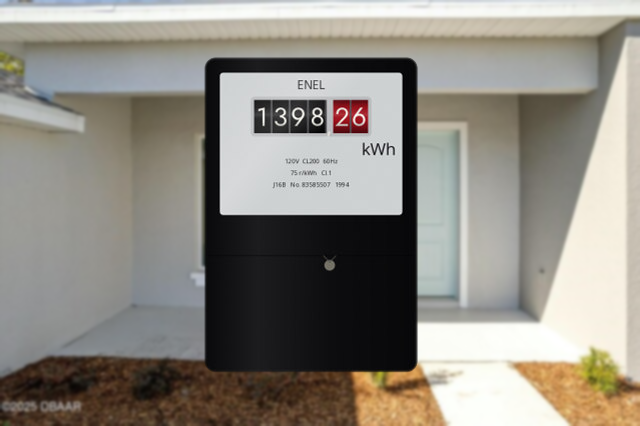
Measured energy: 1398.26 kWh
